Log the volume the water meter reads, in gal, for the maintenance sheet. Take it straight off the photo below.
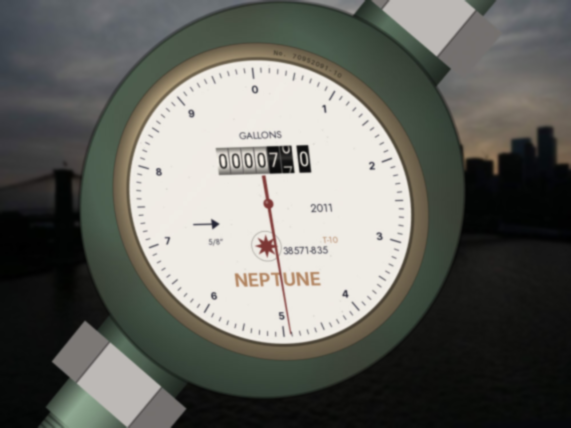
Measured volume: 764.9 gal
